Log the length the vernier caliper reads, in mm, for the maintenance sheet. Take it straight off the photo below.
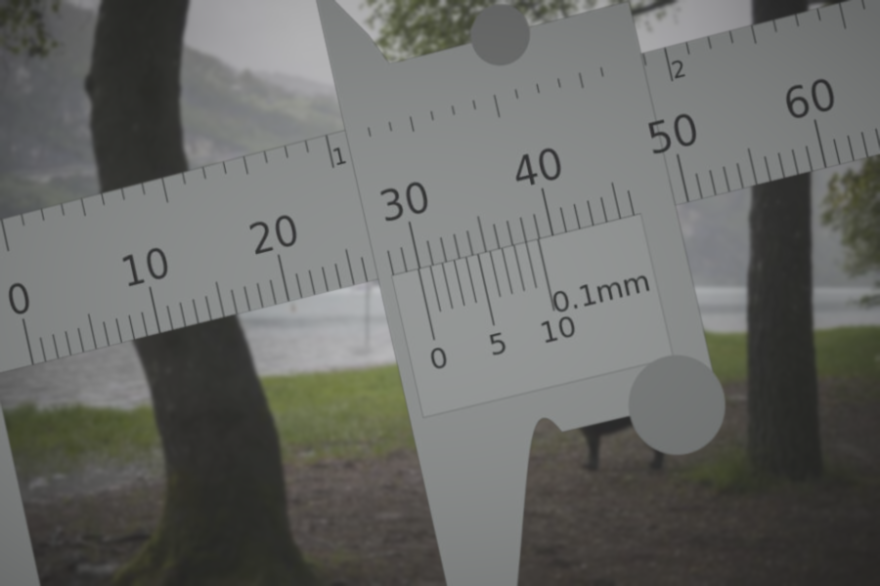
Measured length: 29.9 mm
